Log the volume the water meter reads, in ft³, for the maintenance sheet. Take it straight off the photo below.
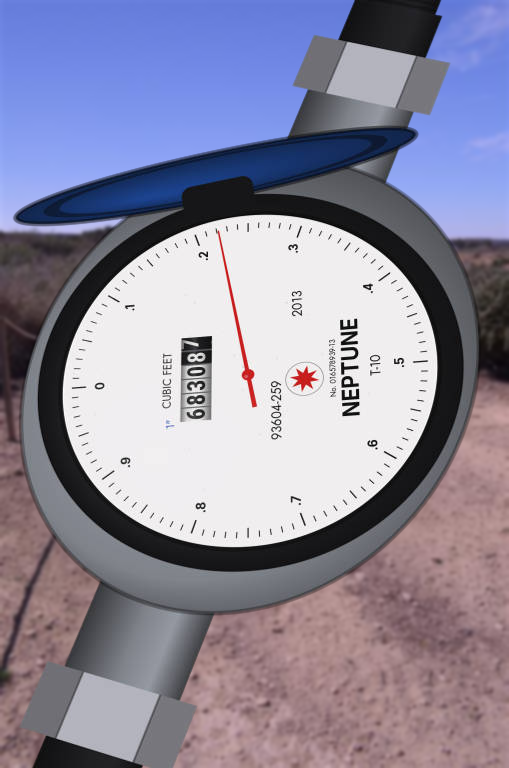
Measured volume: 683087.22 ft³
